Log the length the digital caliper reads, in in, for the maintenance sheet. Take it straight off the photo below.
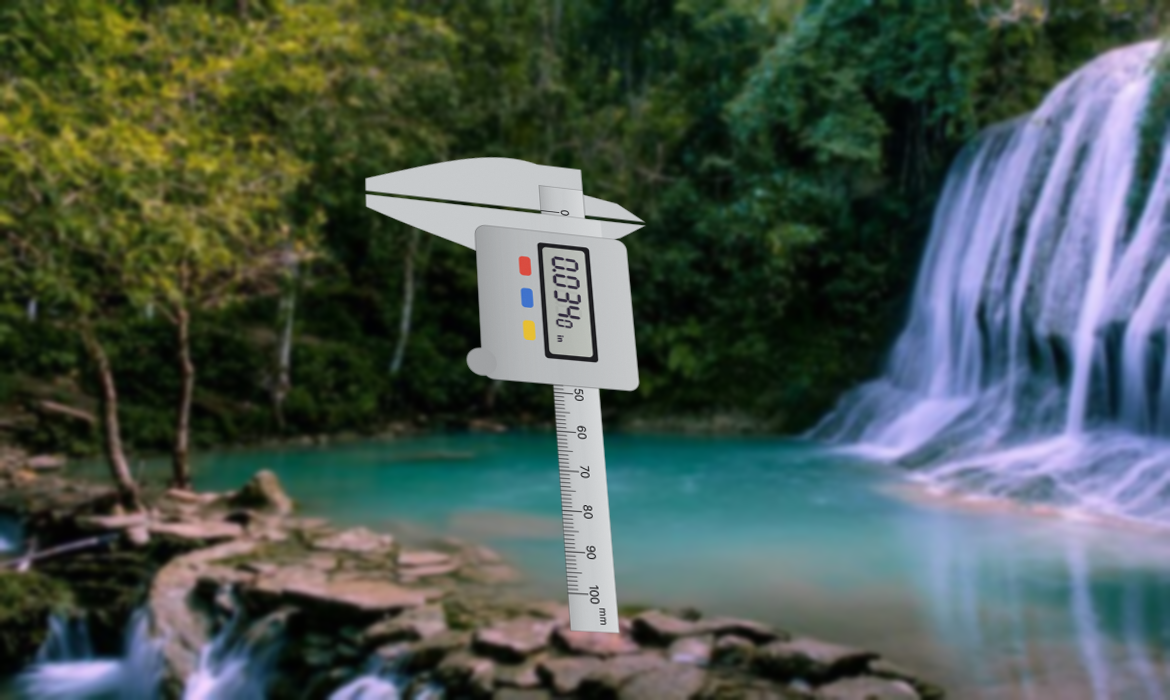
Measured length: 0.0340 in
